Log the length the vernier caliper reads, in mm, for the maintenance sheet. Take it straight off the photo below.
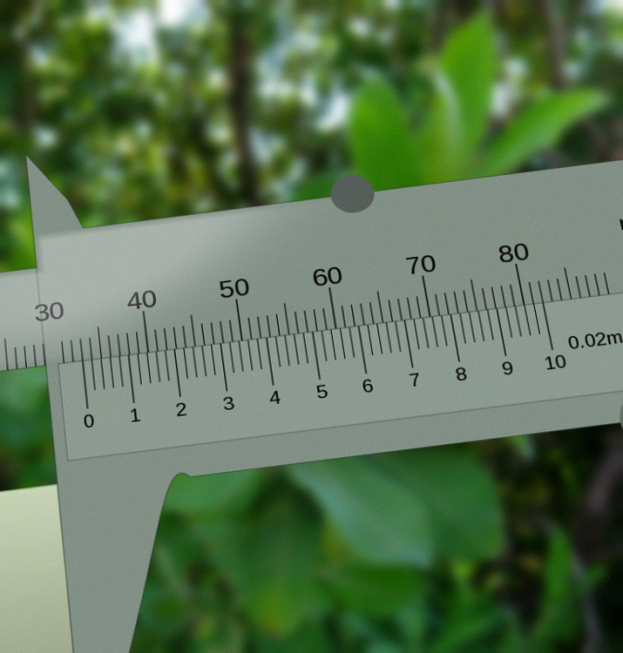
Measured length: 33.0 mm
